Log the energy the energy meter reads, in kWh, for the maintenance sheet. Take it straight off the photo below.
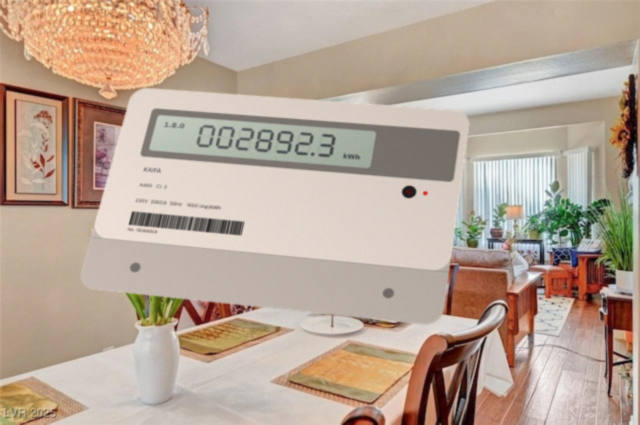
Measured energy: 2892.3 kWh
